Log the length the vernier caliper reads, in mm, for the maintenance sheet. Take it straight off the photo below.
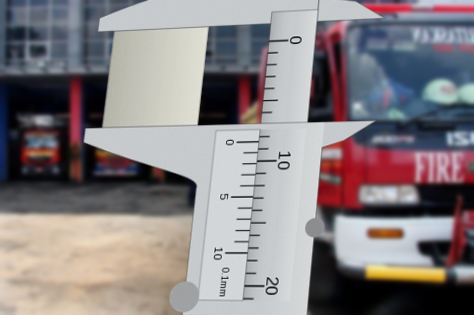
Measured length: 8.4 mm
